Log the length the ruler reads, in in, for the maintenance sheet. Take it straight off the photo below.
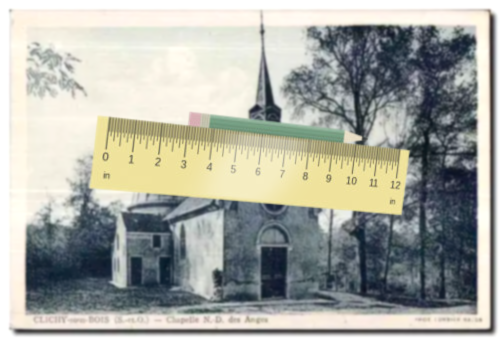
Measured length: 7.5 in
